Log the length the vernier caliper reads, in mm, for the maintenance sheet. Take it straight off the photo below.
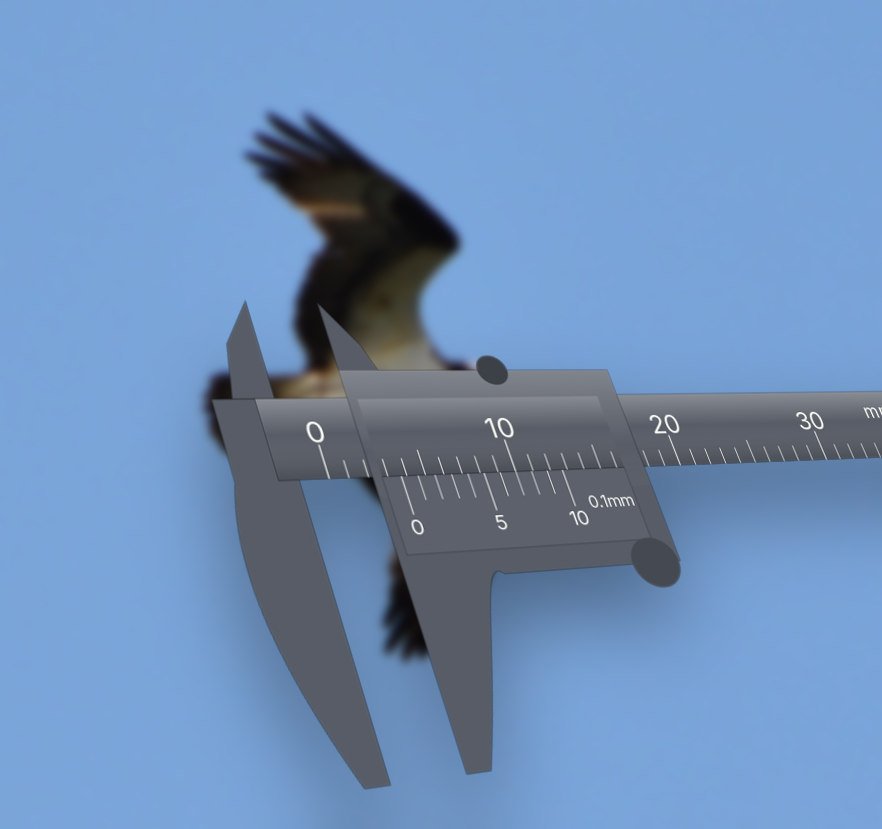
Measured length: 3.7 mm
